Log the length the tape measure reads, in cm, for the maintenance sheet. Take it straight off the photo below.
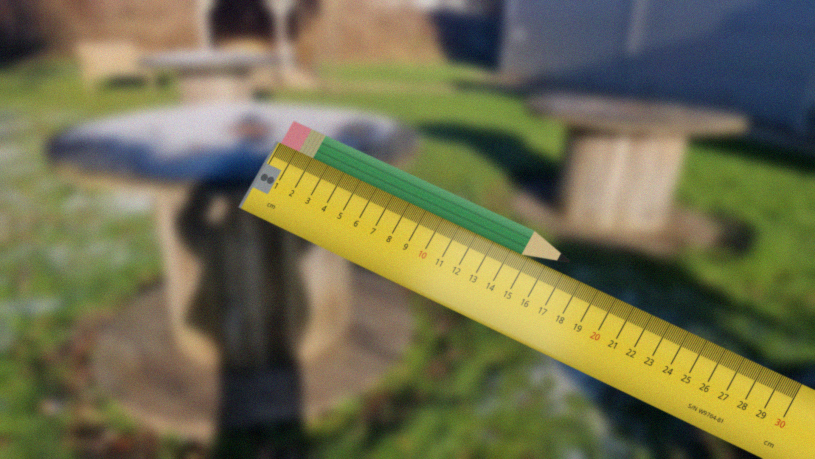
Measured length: 17 cm
